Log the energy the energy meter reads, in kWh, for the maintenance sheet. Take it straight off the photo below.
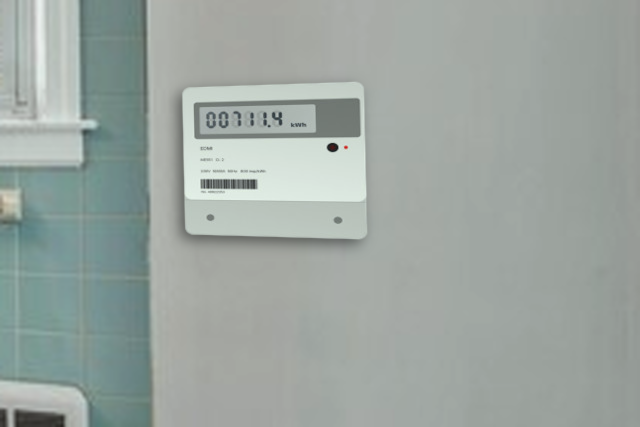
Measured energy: 711.4 kWh
